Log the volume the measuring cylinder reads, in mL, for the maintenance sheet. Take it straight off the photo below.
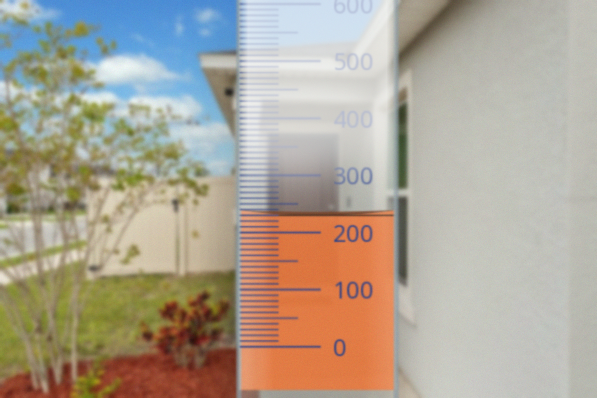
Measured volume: 230 mL
